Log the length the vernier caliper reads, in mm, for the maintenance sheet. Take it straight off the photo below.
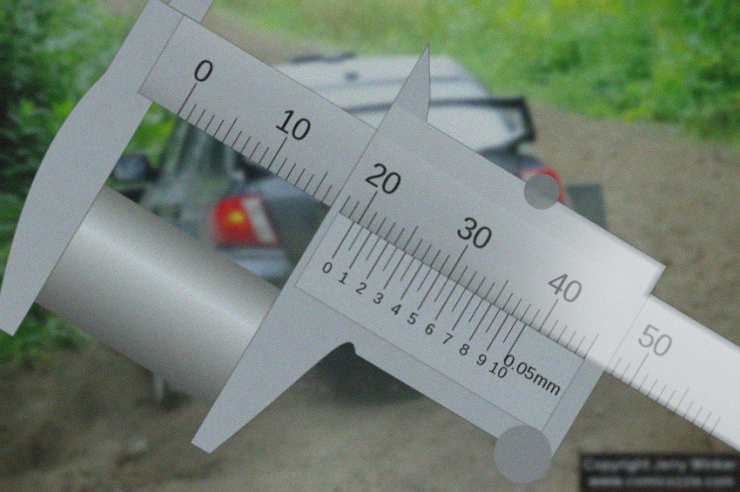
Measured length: 19.6 mm
